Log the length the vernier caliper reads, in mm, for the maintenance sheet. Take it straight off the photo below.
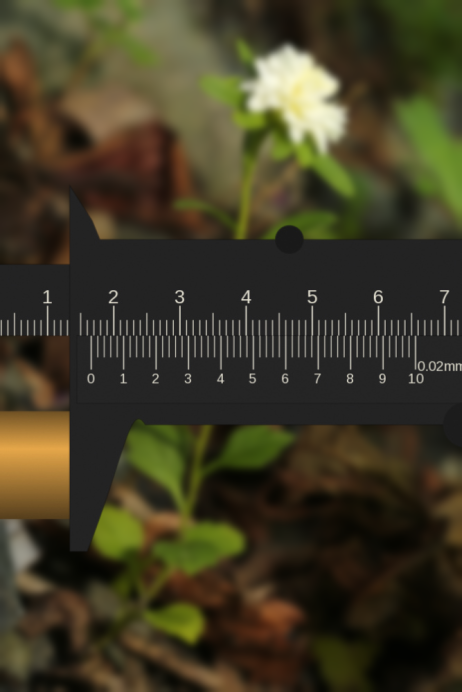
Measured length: 16.6 mm
